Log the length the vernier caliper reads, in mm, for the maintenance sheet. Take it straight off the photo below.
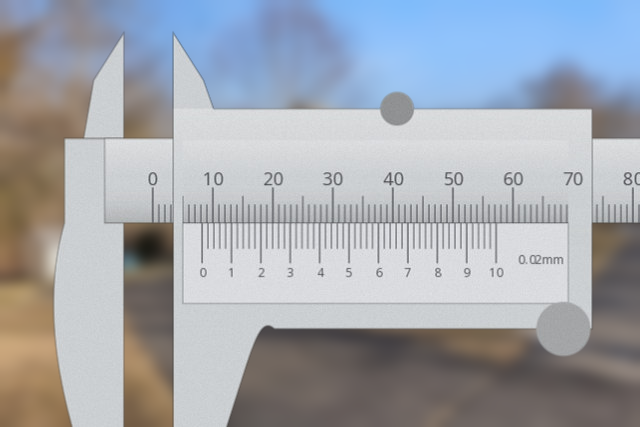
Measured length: 8.2 mm
